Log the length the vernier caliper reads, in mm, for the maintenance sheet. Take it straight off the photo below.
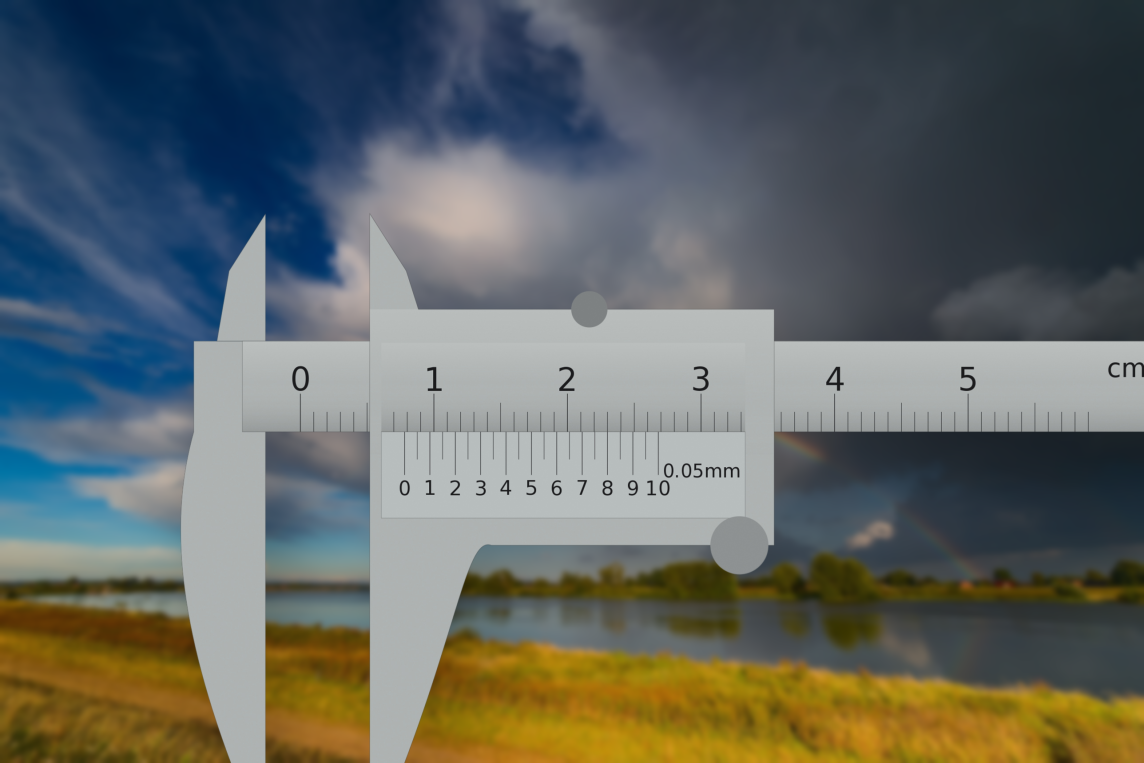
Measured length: 7.8 mm
